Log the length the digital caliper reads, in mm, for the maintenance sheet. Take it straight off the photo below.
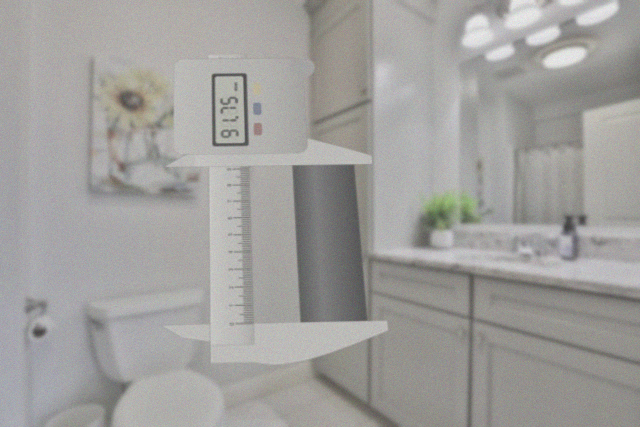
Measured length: 91.75 mm
